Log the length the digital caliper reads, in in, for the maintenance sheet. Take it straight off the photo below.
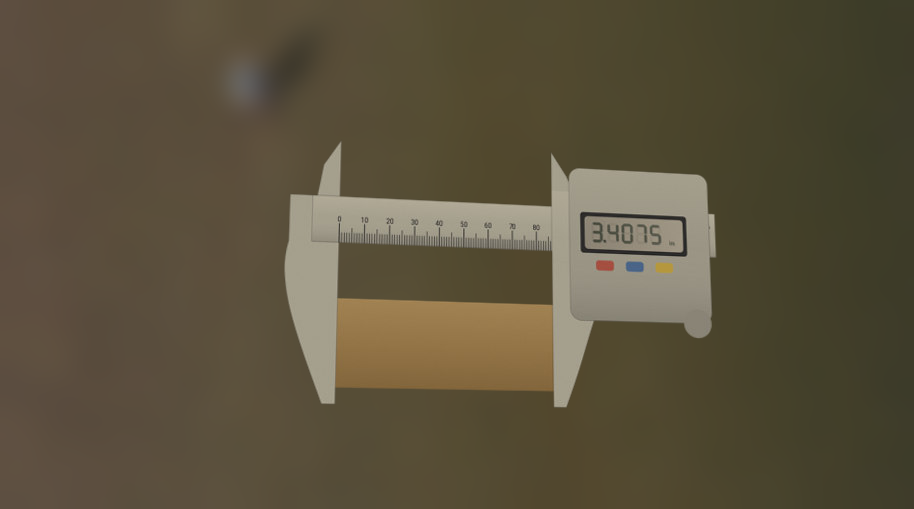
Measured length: 3.4075 in
